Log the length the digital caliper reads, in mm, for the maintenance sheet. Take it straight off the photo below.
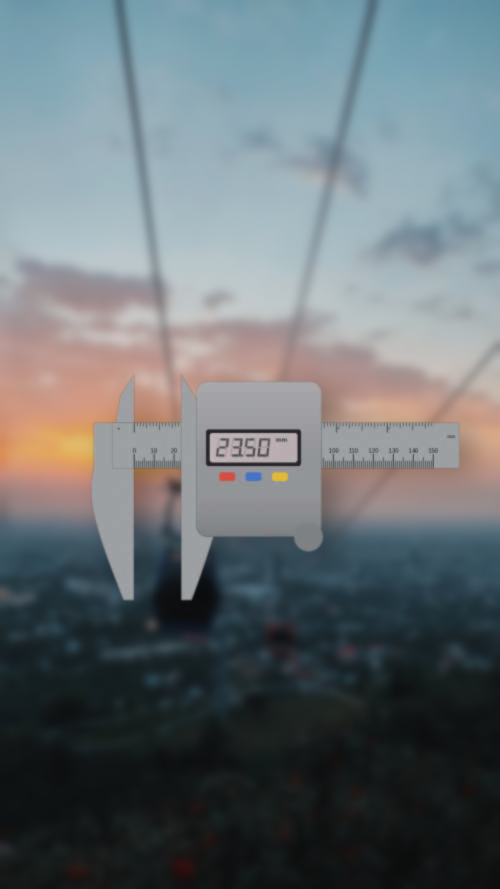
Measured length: 23.50 mm
